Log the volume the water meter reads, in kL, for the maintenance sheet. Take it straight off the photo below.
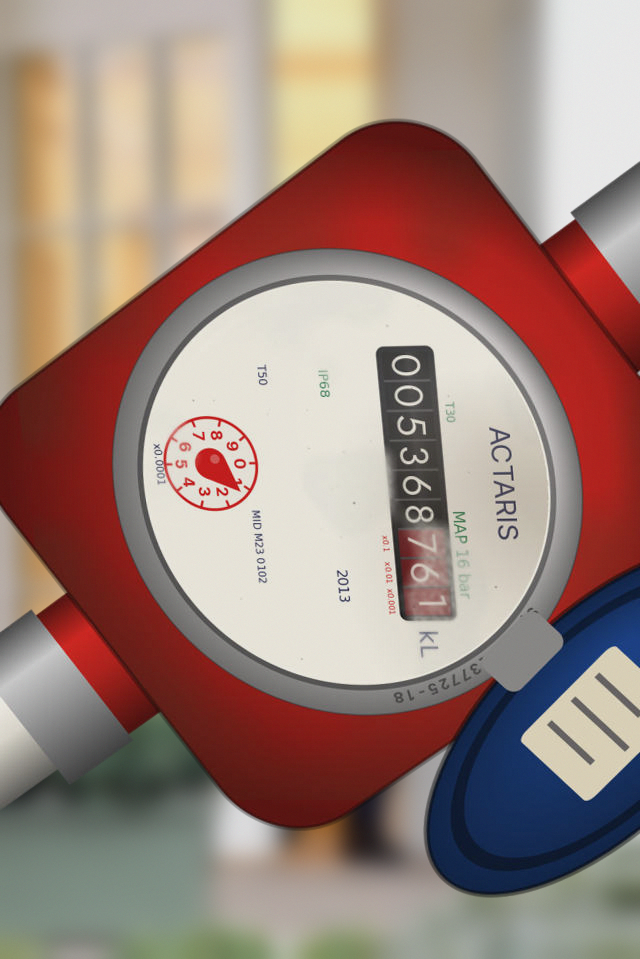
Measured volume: 5368.7611 kL
